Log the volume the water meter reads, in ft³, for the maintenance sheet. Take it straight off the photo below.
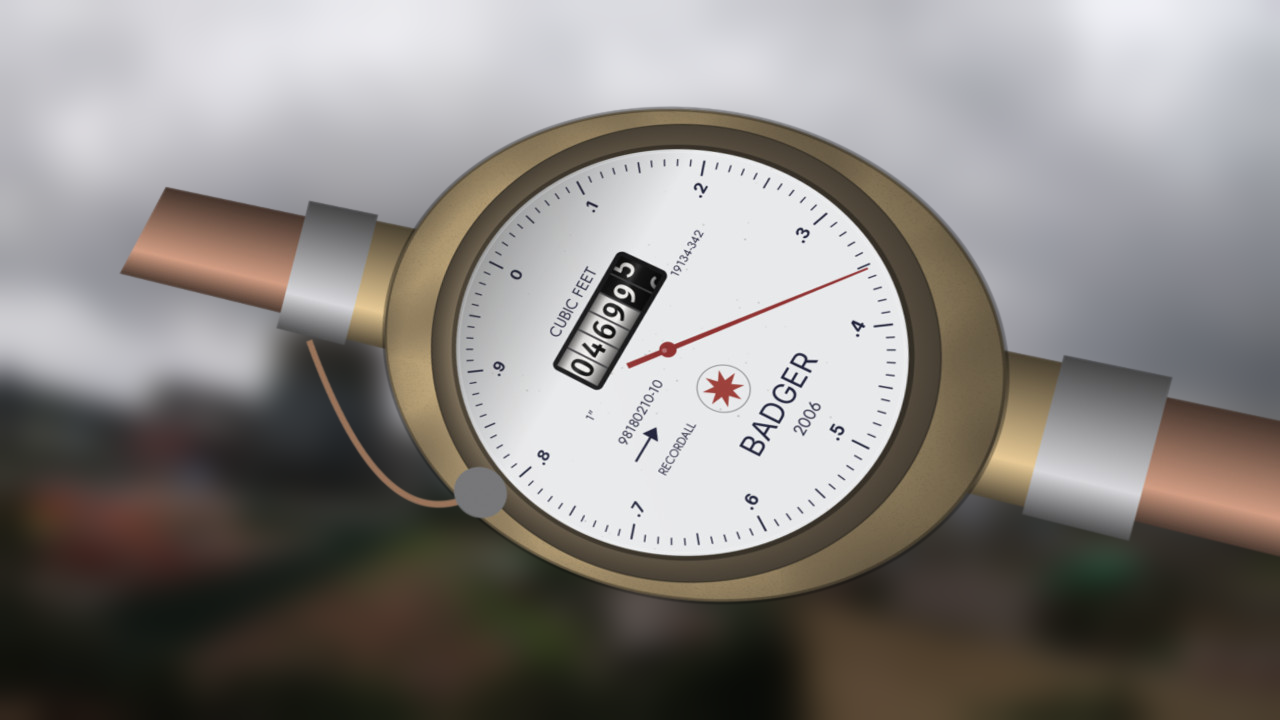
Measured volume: 46995.35 ft³
